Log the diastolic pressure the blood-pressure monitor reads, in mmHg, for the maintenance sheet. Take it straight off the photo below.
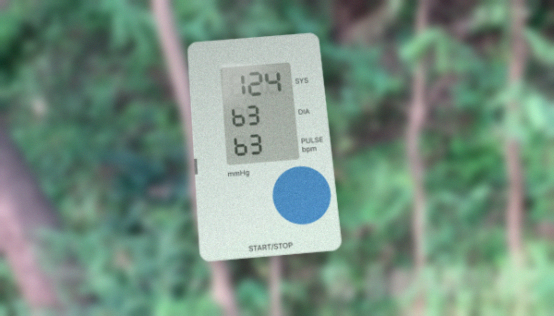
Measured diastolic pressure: 63 mmHg
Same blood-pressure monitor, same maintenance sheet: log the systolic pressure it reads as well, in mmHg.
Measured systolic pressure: 124 mmHg
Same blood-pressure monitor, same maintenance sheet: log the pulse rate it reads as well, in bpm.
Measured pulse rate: 63 bpm
